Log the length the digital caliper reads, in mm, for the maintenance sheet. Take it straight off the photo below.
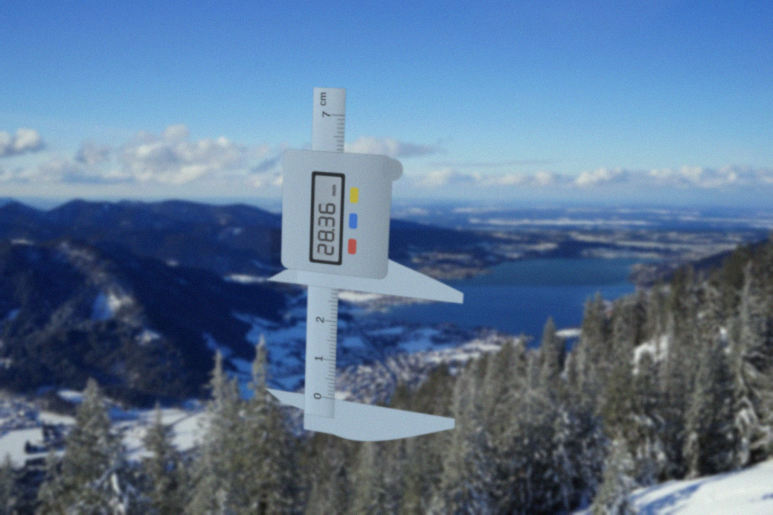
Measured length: 28.36 mm
